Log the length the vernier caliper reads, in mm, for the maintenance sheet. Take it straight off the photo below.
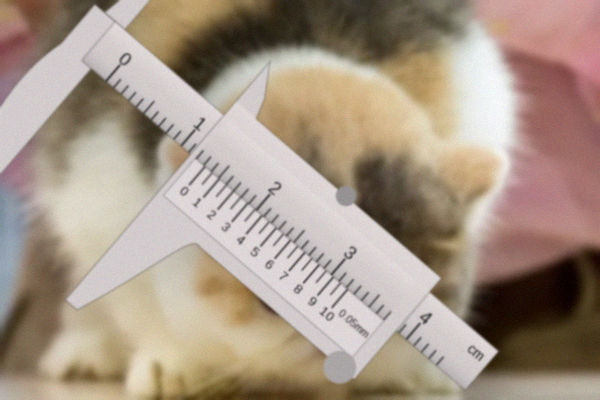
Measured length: 13.2 mm
